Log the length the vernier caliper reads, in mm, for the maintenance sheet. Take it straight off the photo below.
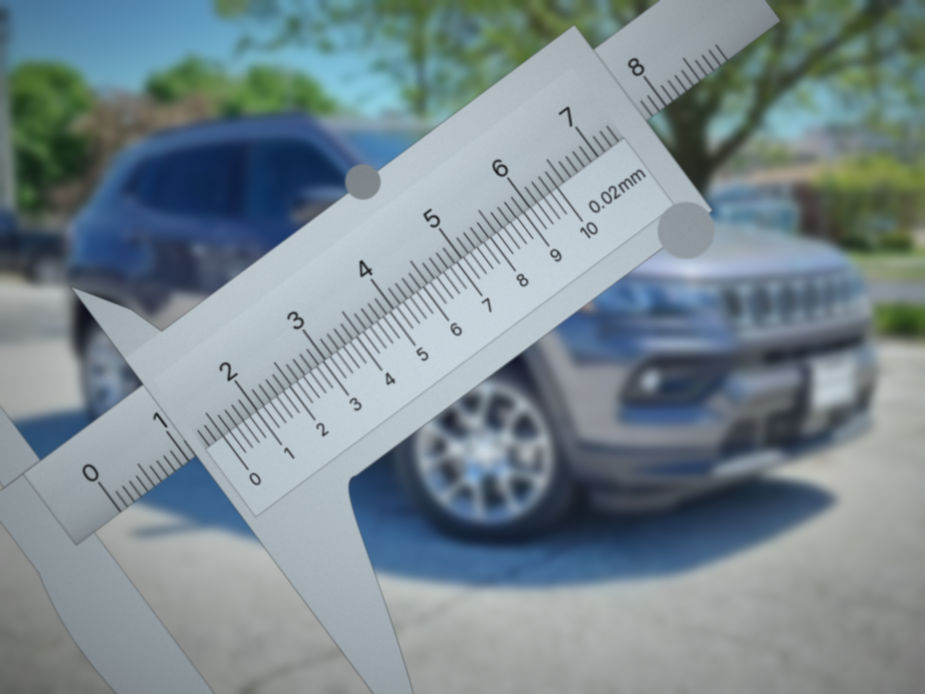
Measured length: 15.0 mm
